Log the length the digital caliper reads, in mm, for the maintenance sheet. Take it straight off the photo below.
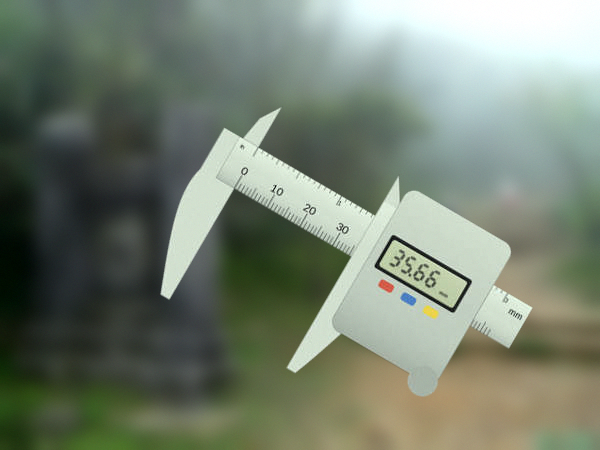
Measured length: 35.66 mm
